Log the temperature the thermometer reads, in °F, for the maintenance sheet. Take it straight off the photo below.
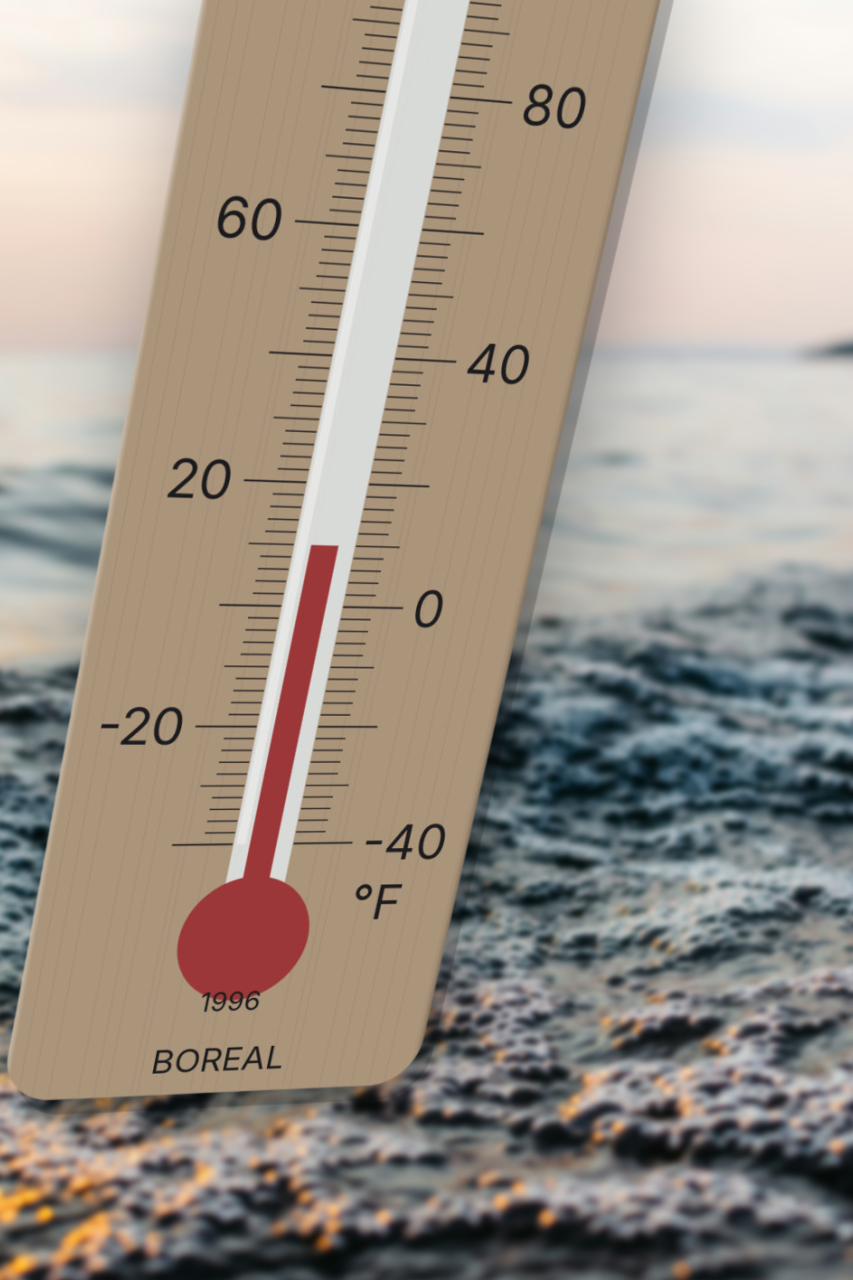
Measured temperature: 10 °F
